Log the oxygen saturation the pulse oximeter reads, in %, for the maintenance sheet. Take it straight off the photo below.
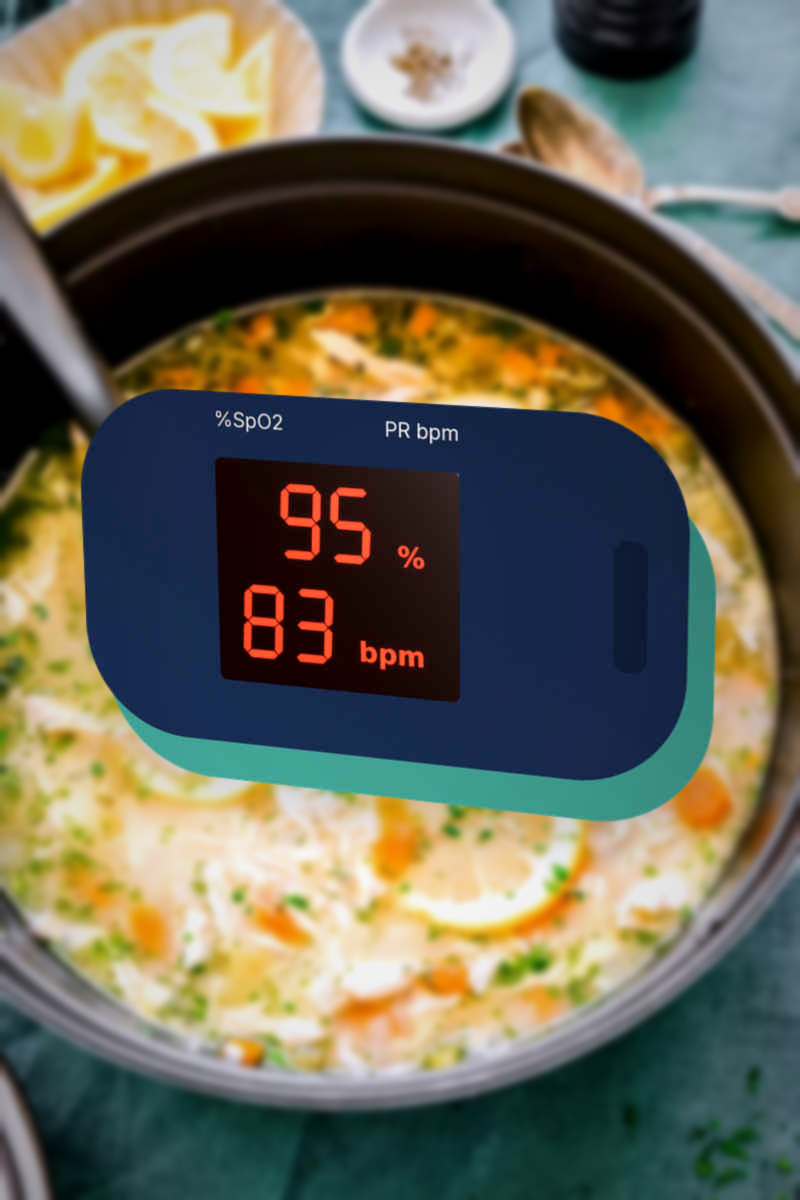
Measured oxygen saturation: 95 %
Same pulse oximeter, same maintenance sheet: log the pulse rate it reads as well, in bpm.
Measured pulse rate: 83 bpm
